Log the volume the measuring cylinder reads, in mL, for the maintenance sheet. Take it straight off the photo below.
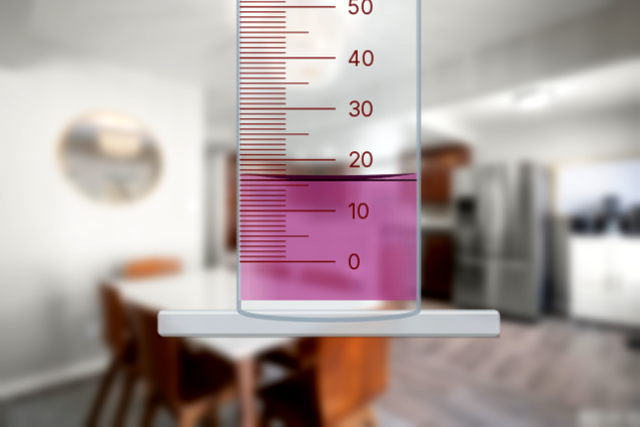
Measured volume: 16 mL
